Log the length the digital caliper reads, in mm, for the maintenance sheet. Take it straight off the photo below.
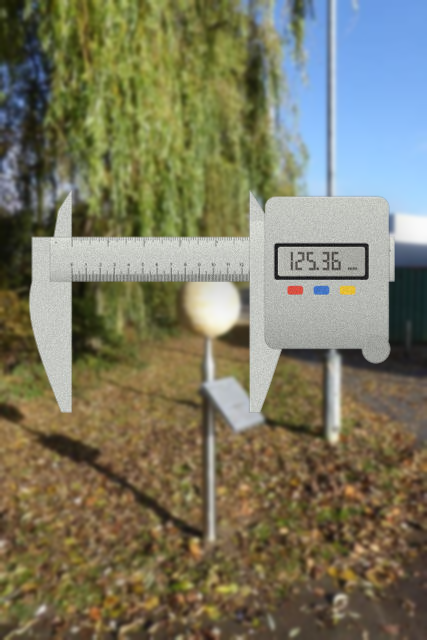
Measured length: 125.36 mm
